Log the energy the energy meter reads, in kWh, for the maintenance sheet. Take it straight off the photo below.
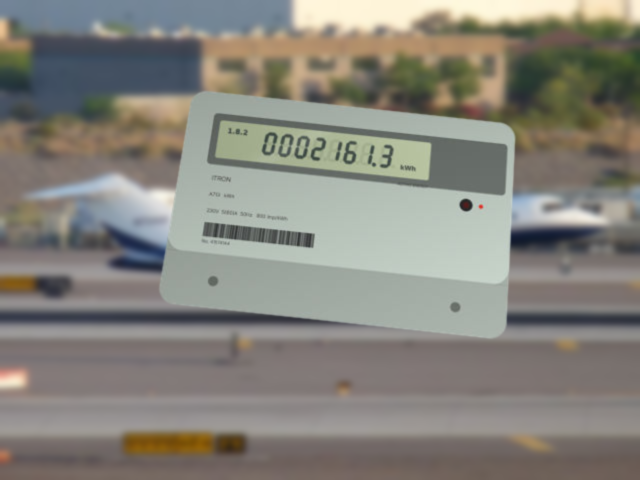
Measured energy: 2161.3 kWh
